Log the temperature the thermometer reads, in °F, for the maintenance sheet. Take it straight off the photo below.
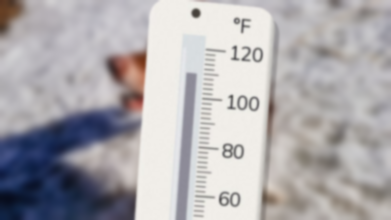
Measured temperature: 110 °F
